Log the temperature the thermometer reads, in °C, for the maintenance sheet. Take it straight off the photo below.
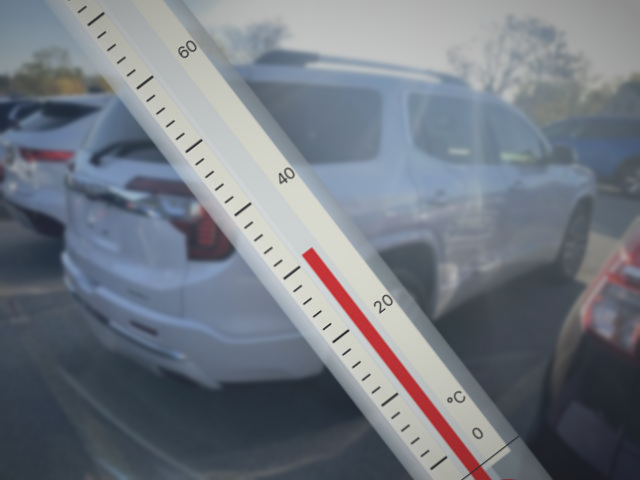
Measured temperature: 31 °C
